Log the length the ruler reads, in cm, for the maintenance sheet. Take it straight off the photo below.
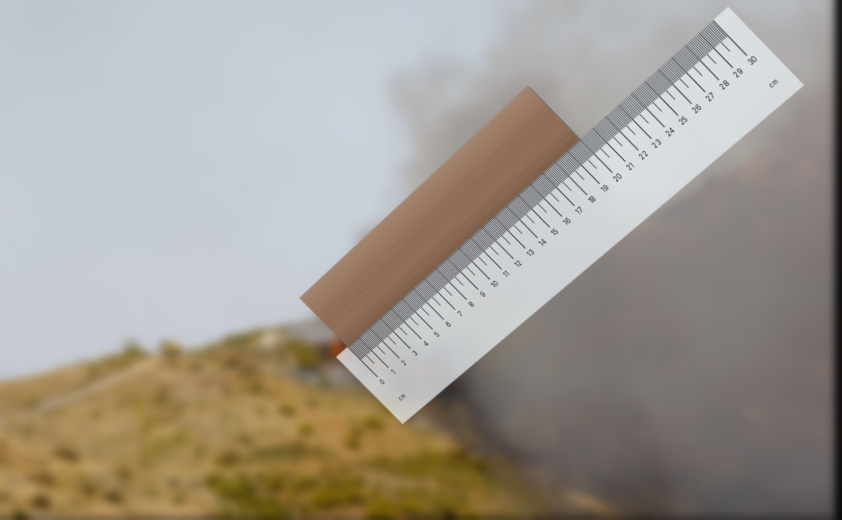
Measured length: 20 cm
